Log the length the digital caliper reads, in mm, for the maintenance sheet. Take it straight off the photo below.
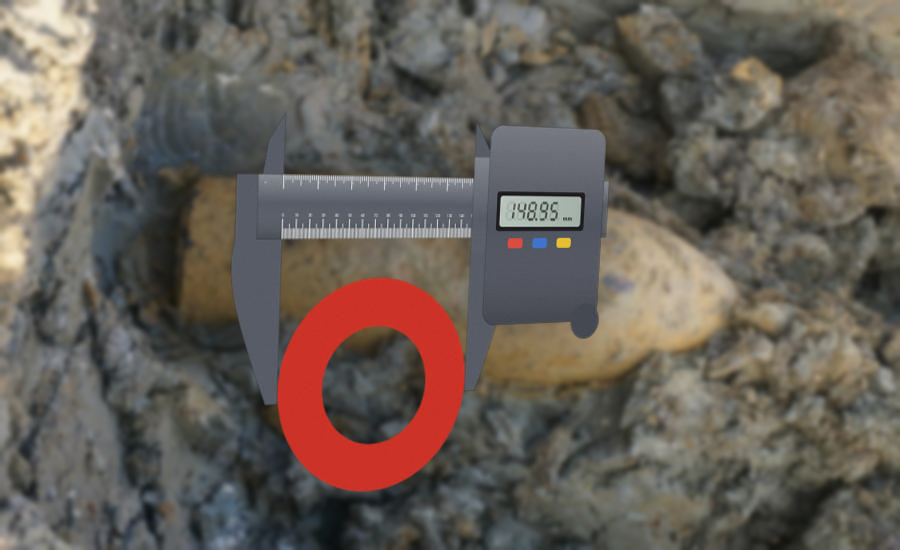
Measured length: 148.95 mm
